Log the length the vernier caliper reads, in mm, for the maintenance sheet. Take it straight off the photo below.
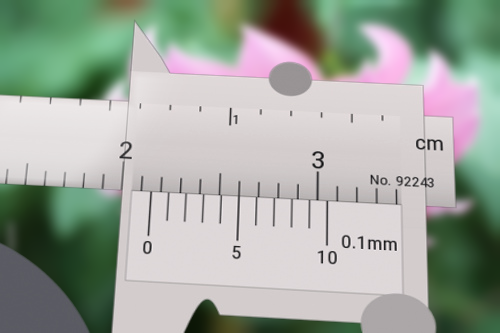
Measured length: 21.5 mm
